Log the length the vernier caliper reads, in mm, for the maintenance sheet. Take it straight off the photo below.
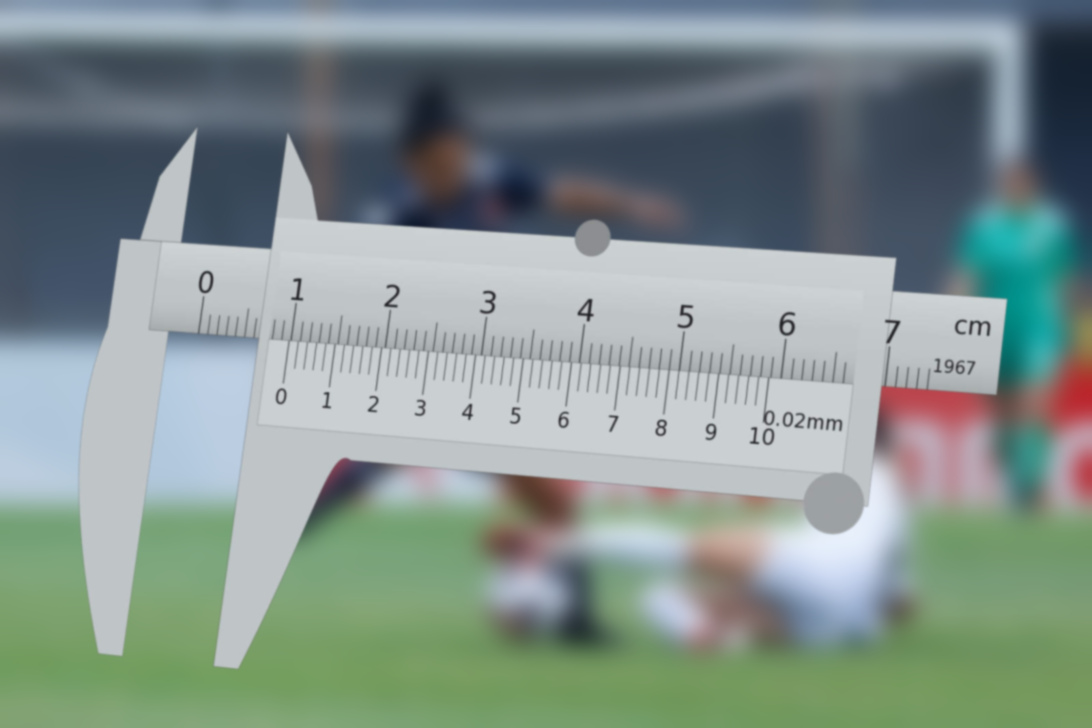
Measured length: 9.8 mm
